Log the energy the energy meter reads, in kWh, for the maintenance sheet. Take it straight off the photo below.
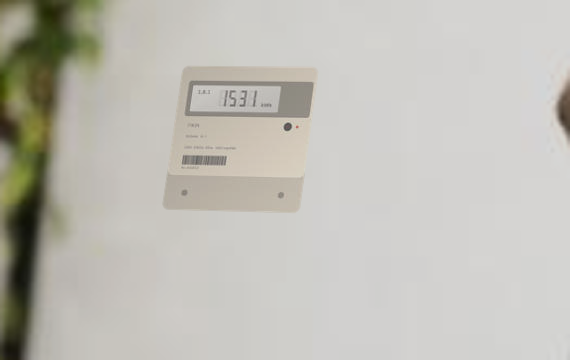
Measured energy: 1531 kWh
